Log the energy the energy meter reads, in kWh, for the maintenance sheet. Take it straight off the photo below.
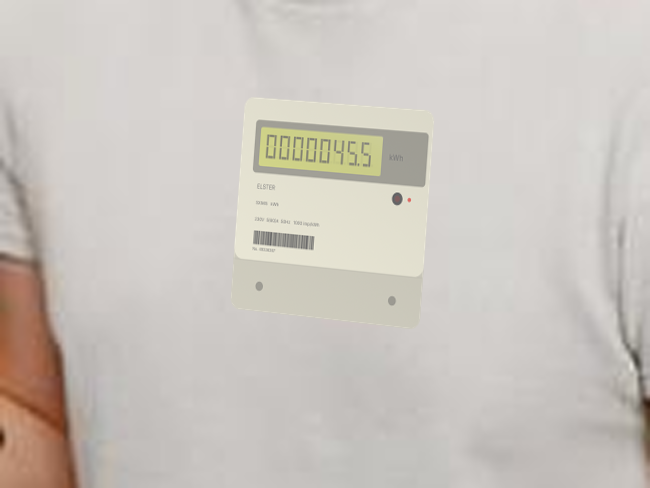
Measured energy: 45.5 kWh
